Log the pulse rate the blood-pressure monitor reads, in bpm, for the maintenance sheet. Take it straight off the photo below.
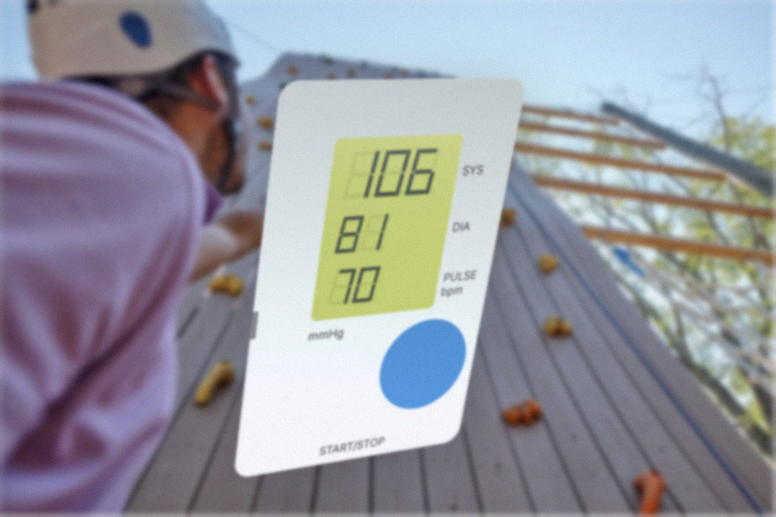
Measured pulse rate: 70 bpm
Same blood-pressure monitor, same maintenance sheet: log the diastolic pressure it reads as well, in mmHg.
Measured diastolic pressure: 81 mmHg
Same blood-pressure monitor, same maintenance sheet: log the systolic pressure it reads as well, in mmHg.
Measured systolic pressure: 106 mmHg
